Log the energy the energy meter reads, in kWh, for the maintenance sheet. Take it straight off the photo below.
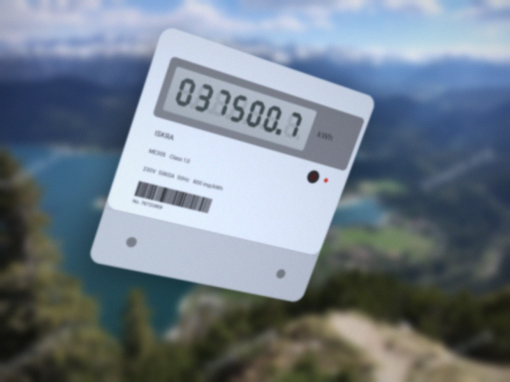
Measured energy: 37500.7 kWh
